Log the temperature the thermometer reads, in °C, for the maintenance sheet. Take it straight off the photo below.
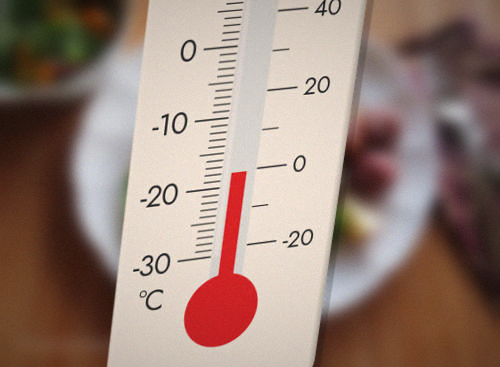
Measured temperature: -18 °C
